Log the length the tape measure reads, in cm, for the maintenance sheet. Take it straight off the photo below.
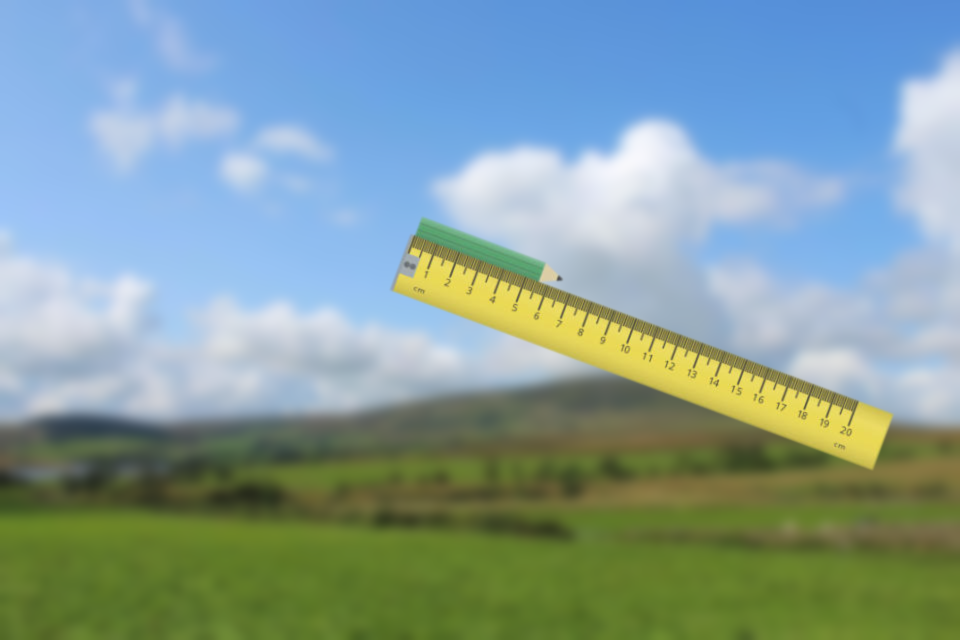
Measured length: 6.5 cm
